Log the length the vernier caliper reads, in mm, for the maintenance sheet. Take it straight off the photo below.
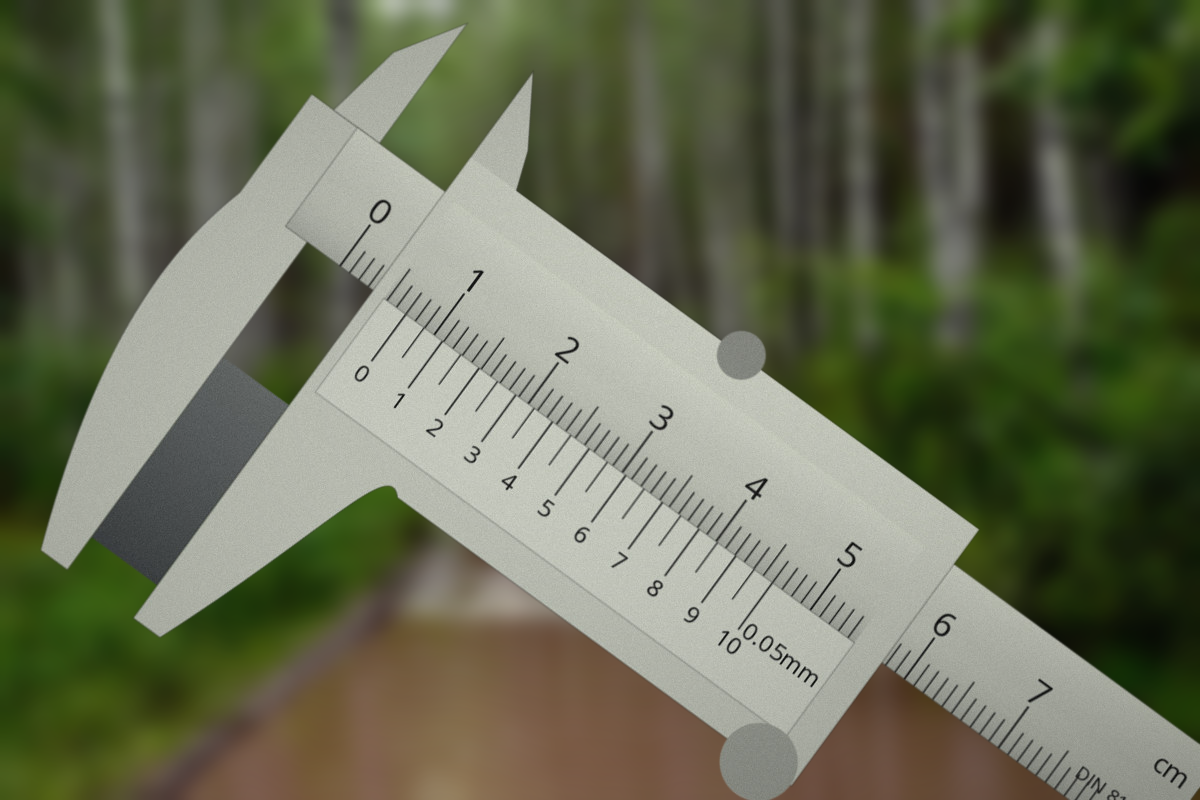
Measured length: 7.0 mm
